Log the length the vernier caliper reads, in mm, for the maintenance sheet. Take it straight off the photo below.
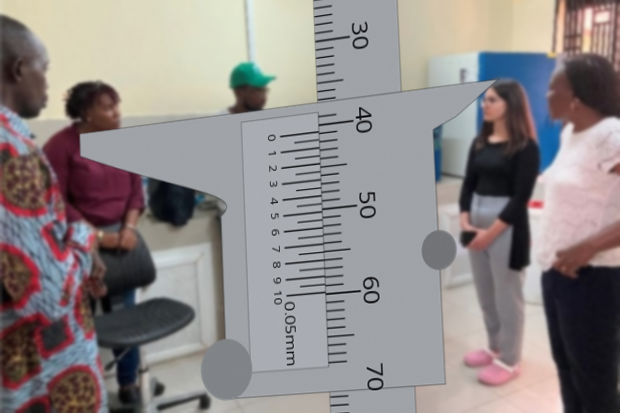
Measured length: 40.8 mm
